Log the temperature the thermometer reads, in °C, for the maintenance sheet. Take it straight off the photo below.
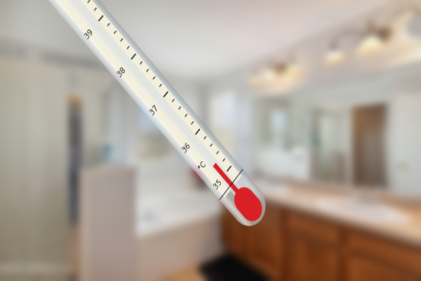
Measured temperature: 35.3 °C
